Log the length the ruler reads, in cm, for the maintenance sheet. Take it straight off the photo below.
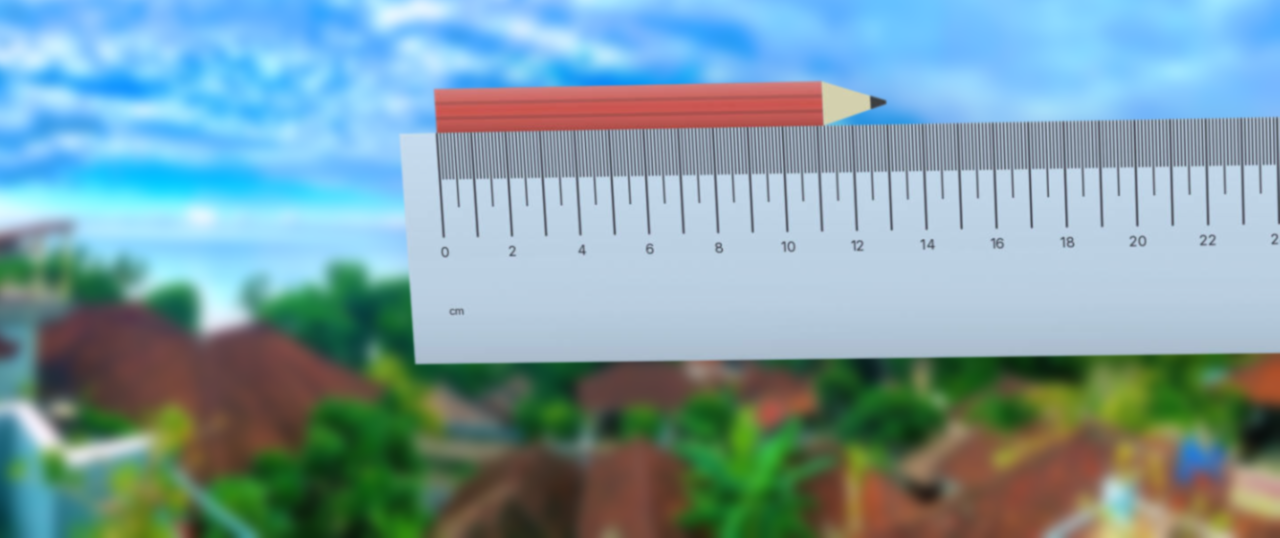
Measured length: 13 cm
